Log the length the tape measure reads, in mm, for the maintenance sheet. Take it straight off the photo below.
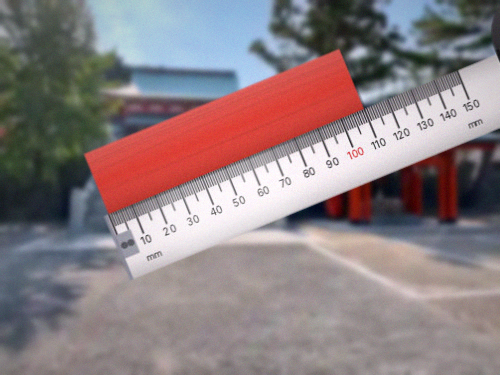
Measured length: 110 mm
